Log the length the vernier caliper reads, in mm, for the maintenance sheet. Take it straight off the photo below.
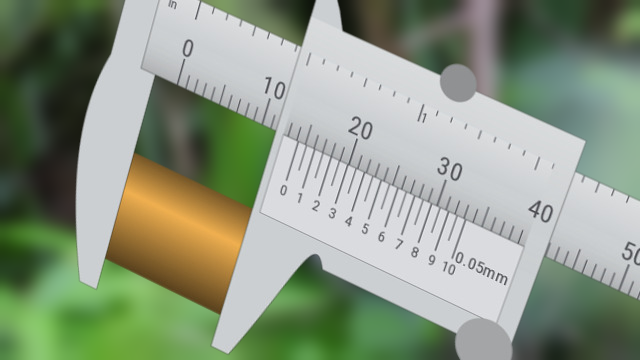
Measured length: 14.2 mm
